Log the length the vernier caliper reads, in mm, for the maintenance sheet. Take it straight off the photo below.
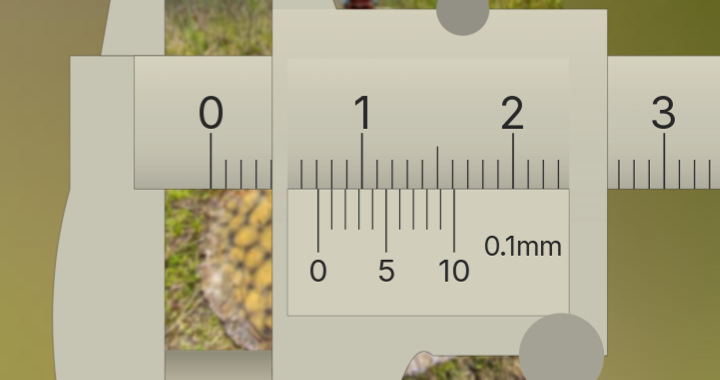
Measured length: 7.1 mm
